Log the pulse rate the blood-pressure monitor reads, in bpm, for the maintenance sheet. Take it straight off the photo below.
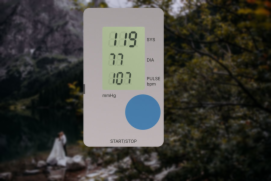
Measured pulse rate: 107 bpm
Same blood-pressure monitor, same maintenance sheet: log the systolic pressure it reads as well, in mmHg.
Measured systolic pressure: 119 mmHg
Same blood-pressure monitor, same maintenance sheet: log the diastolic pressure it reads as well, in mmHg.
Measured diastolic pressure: 77 mmHg
